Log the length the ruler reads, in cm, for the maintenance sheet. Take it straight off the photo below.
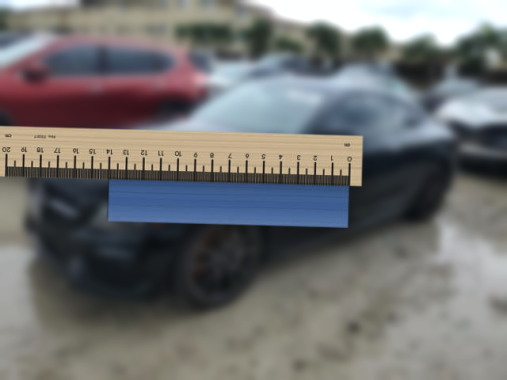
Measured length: 14 cm
